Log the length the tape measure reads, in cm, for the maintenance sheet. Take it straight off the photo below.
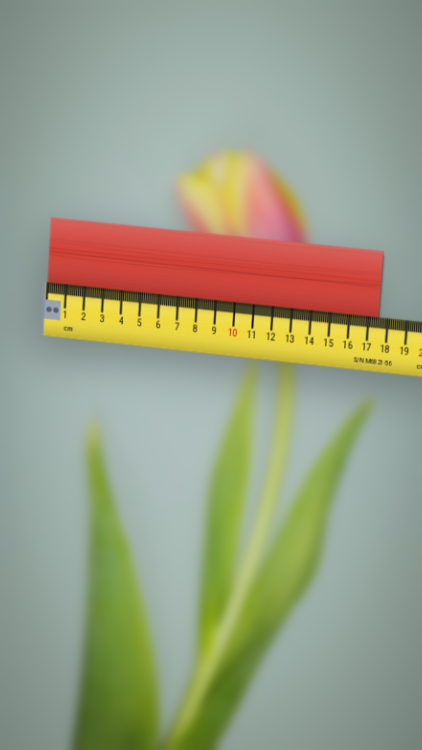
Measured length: 17.5 cm
